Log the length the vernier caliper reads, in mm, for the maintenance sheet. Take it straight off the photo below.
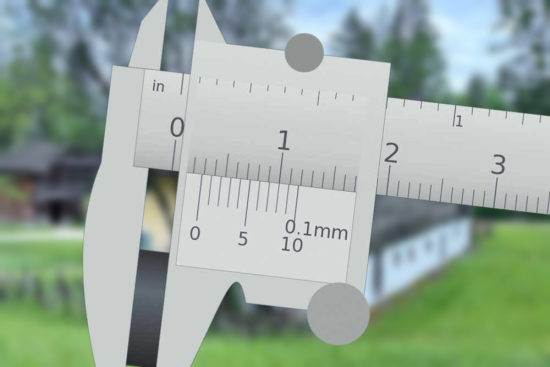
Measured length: 2.8 mm
